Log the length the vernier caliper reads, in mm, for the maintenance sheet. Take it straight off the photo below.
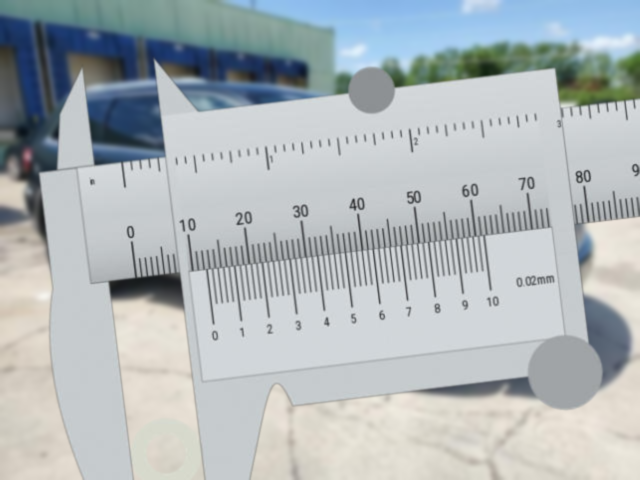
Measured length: 12.5 mm
